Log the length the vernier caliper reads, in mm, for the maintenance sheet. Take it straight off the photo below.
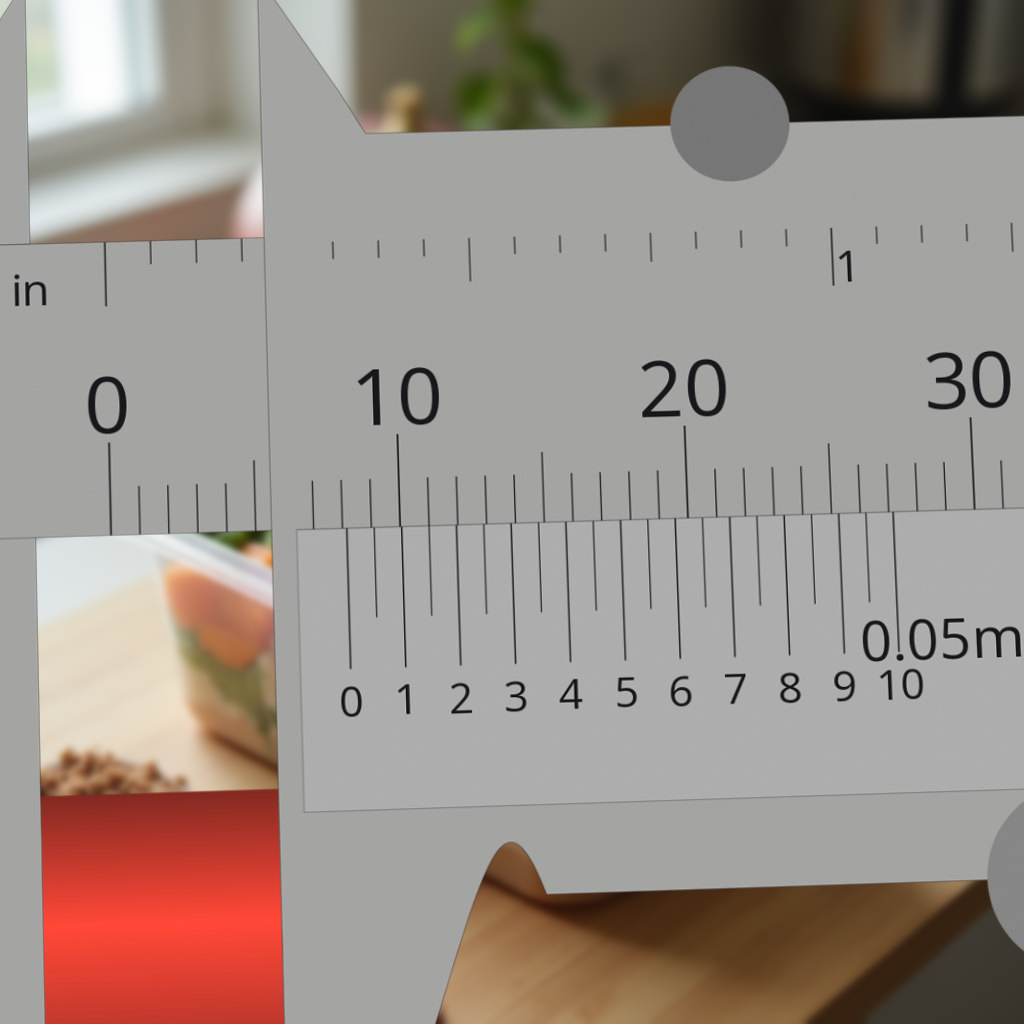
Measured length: 8.15 mm
